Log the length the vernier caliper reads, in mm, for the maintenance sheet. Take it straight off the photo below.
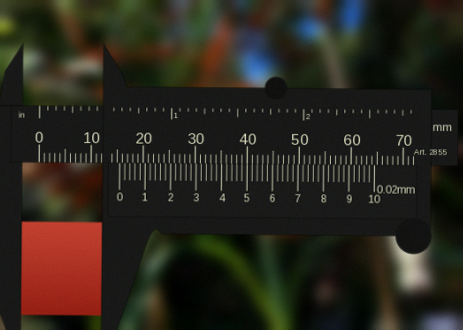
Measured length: 15.5 mm
